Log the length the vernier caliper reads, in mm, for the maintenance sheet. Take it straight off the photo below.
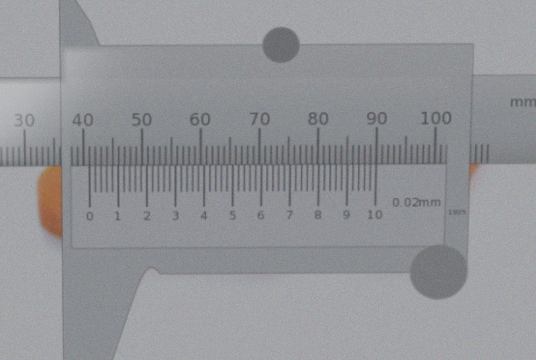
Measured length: 41.0 mm
